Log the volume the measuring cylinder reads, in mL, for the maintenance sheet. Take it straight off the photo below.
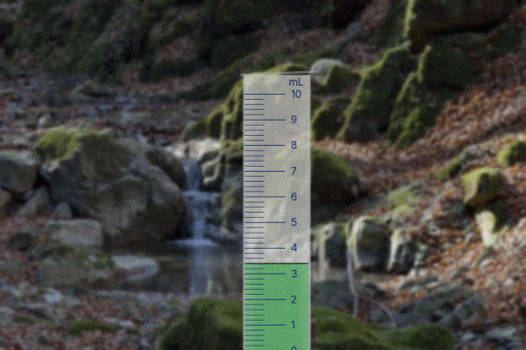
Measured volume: 3.4 mL
